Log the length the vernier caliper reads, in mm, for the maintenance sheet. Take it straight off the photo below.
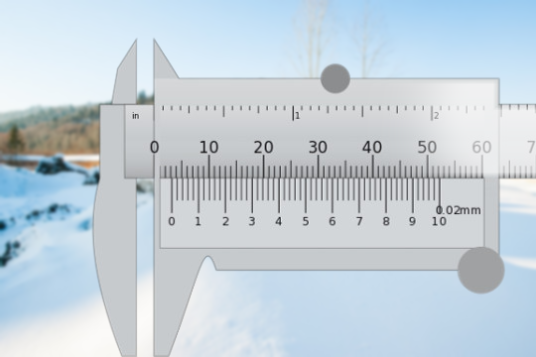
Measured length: 3.2 mm
